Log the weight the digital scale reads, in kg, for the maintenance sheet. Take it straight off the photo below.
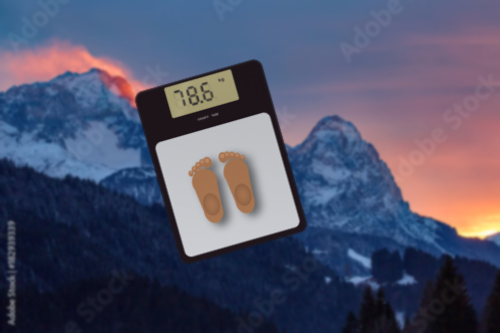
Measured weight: 78.6 kg
